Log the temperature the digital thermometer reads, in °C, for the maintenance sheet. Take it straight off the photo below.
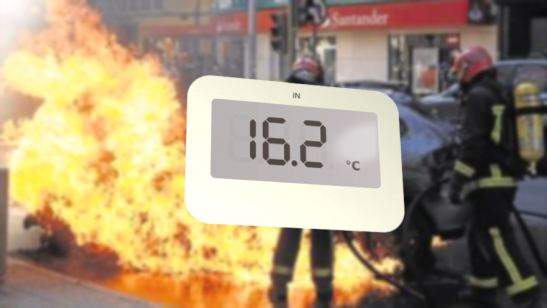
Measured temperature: 16.2 °C
